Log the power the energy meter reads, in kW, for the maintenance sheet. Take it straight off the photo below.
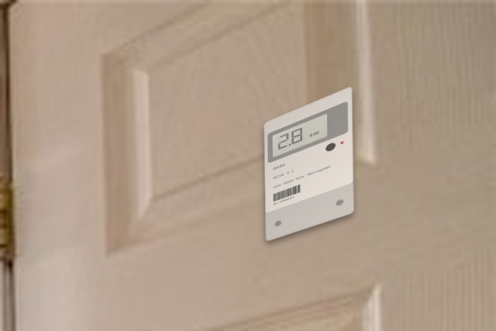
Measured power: 2.8 kW
